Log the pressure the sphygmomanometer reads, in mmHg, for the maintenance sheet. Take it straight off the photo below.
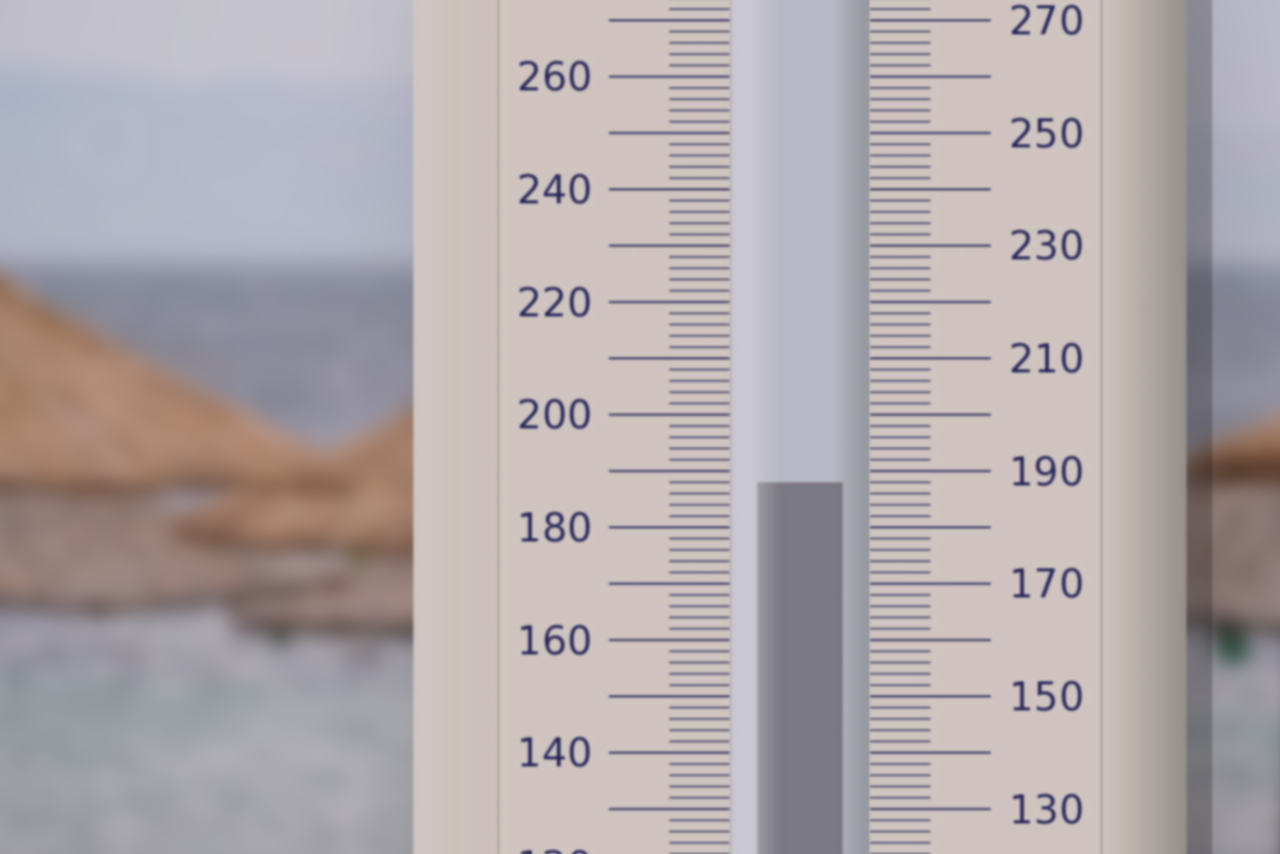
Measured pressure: 188 mmHg
